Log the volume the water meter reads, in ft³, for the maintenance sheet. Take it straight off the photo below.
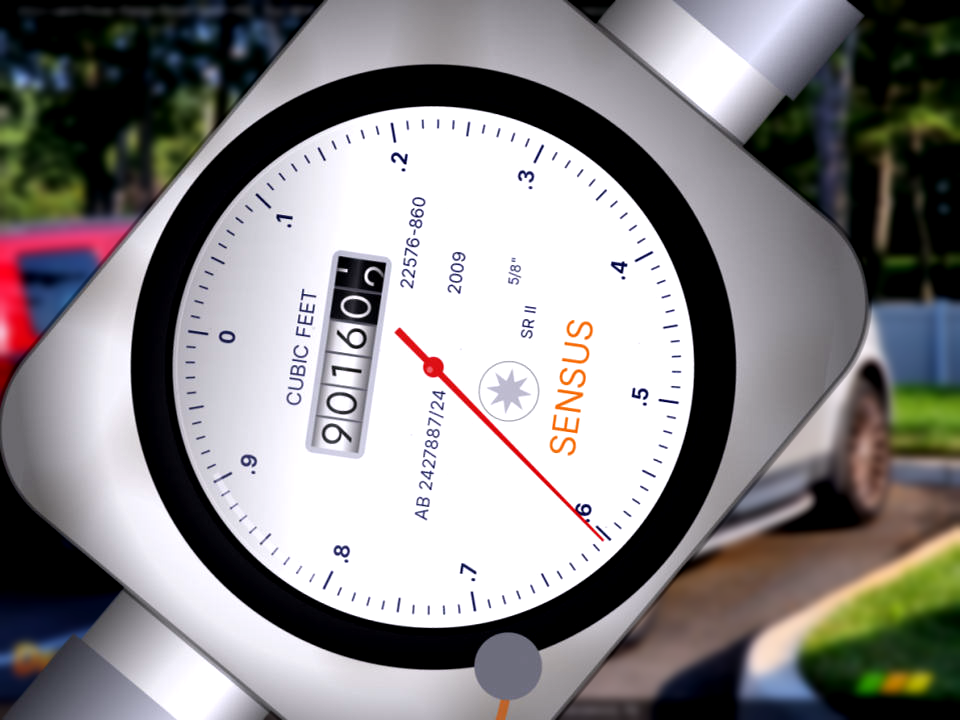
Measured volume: 901601.60 ft³
